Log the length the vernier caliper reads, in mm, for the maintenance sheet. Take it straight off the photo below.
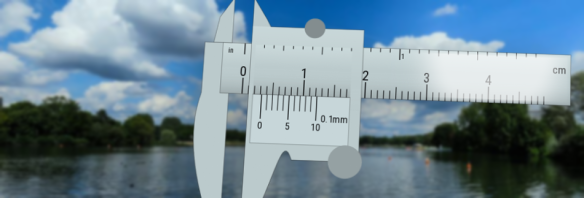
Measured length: 3.2 mm
